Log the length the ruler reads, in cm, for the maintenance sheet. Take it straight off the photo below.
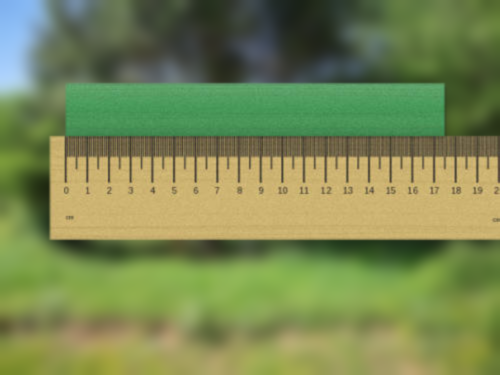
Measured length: 17.5 cm
